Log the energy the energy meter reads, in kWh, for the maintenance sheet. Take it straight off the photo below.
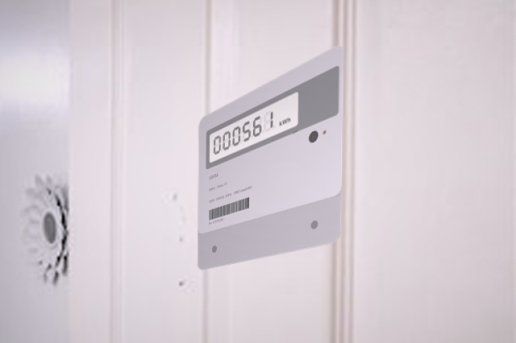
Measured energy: 561 kWh
